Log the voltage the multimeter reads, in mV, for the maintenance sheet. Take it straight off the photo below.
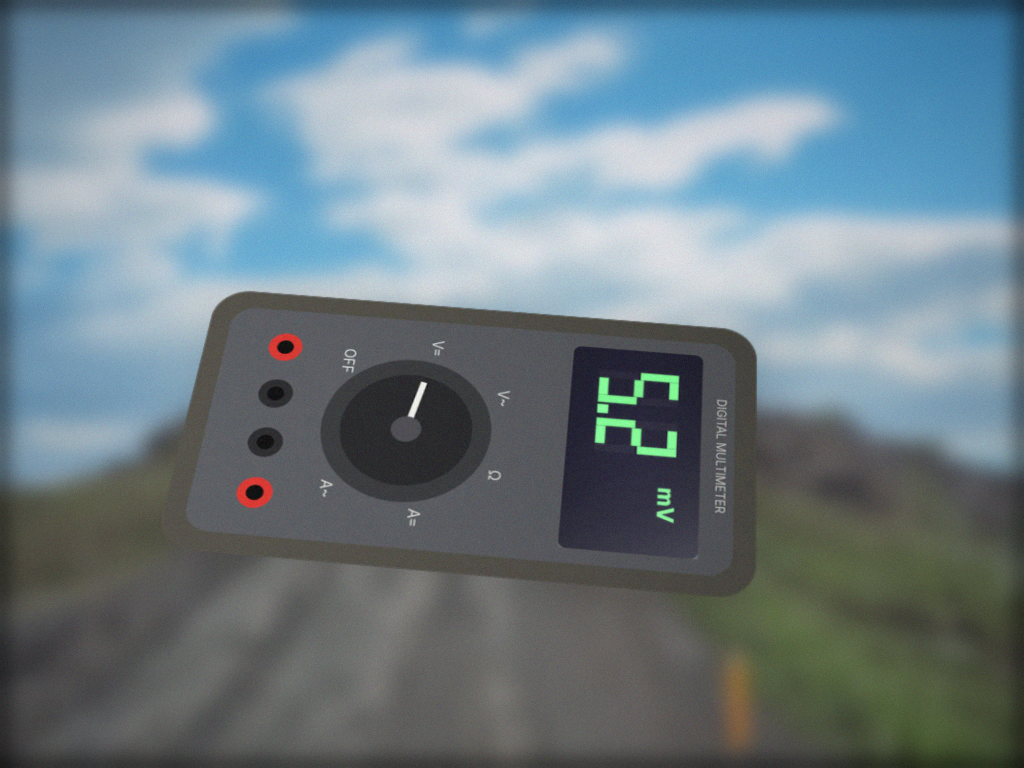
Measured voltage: 5.2 mV
